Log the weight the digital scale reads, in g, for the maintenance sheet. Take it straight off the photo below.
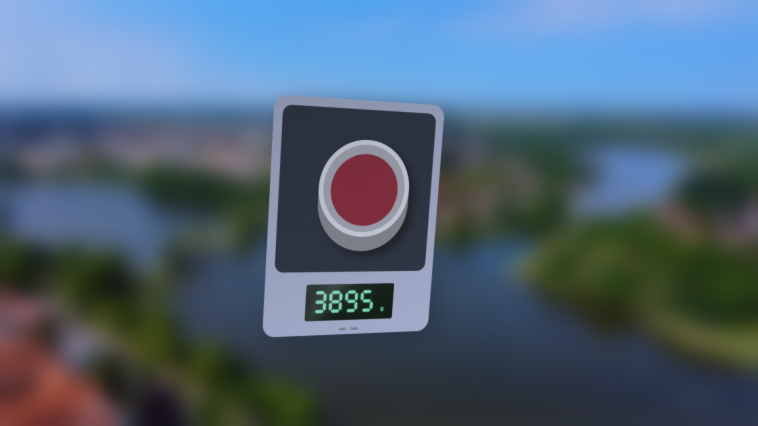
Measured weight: 3895 g
